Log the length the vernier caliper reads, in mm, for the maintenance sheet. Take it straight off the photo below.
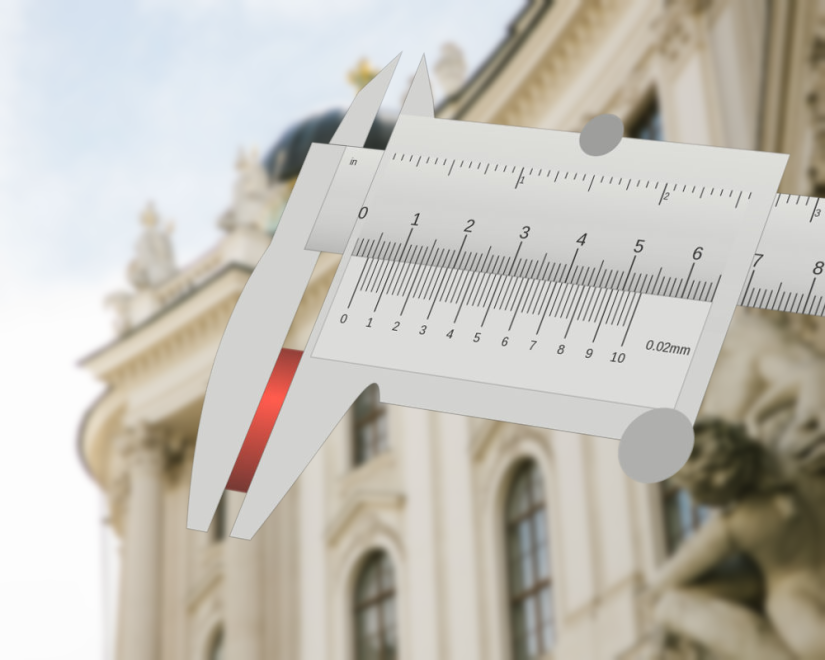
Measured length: 4.2 mm
